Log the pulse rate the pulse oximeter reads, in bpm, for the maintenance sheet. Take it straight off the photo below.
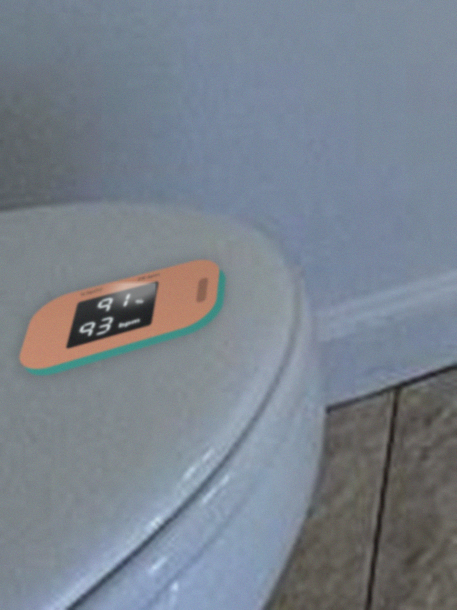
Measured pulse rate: 93 bpm
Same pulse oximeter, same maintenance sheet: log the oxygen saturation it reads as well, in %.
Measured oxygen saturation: 91 %
